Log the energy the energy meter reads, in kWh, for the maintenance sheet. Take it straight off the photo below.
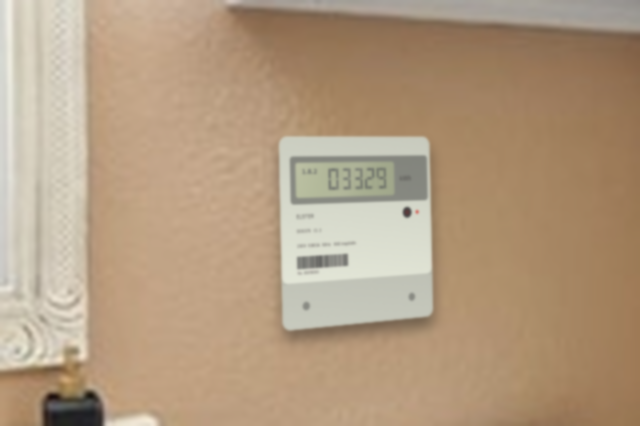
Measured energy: 3329 kWh
